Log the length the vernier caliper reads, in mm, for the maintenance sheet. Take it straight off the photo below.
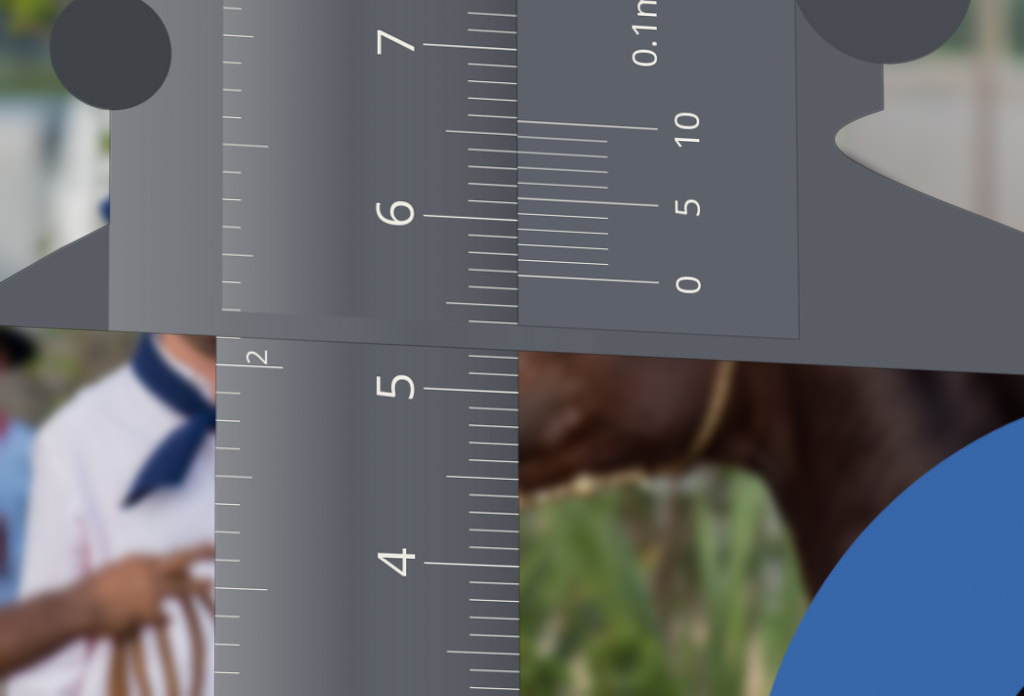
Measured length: 56.8 mm
